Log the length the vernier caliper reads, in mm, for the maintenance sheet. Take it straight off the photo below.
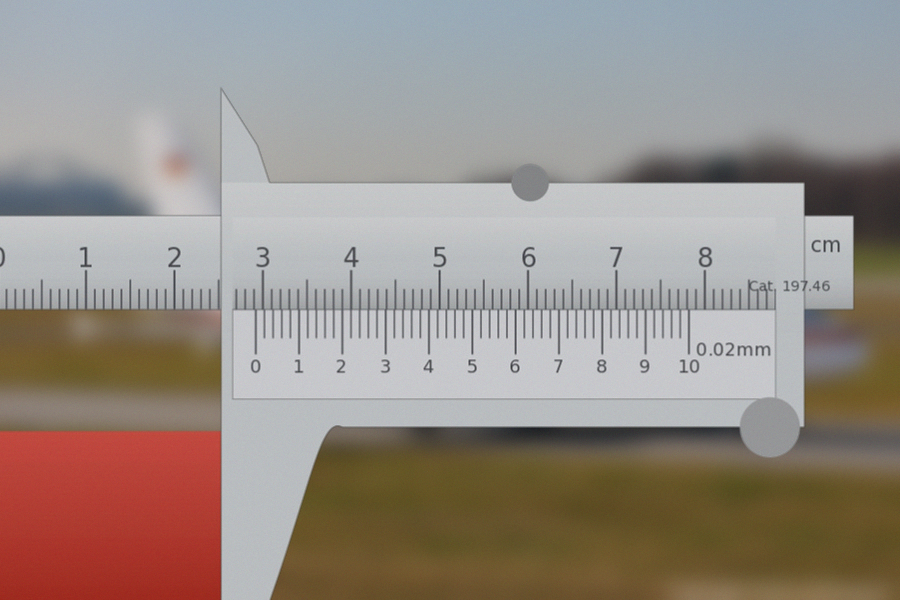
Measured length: 29.2 mm
